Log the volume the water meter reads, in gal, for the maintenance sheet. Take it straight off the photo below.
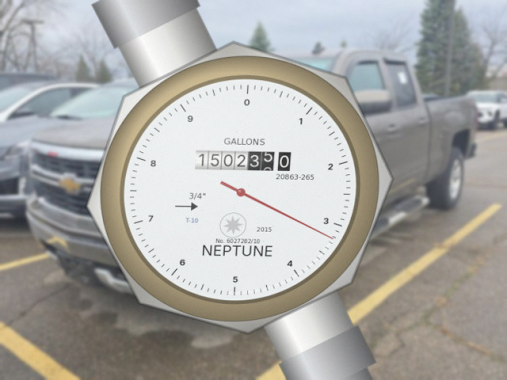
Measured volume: 1502353.2 gal
